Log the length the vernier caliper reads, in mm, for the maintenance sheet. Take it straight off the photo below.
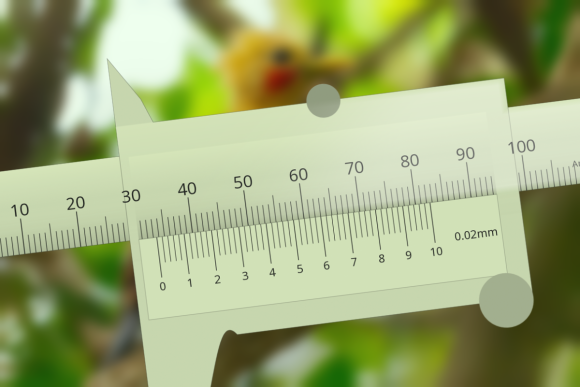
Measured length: 33.6 mm
